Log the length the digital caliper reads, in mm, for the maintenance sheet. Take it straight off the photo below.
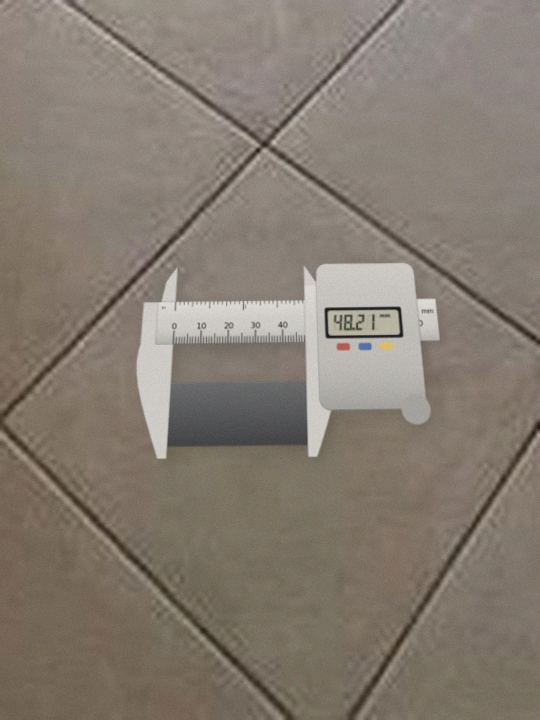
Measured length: 48.21 mm
